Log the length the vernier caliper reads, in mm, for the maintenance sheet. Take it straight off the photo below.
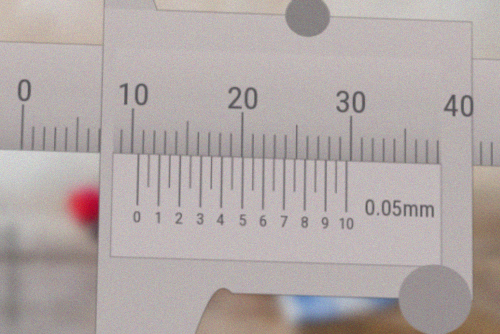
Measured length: 10.6 mm
